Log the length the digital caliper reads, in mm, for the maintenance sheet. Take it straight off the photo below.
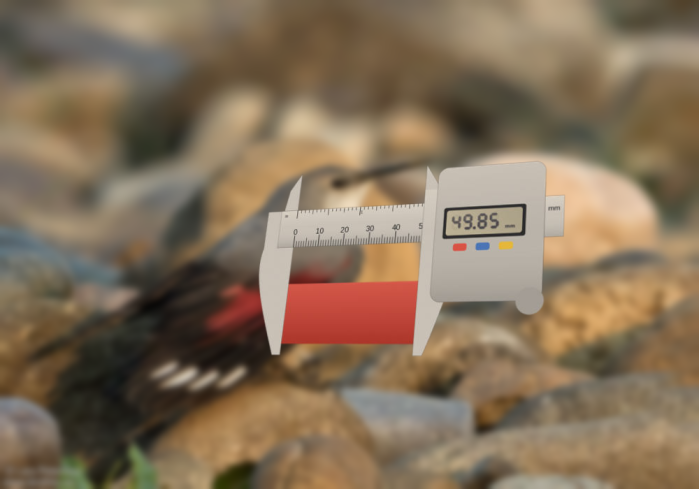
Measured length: 49.85 mm
